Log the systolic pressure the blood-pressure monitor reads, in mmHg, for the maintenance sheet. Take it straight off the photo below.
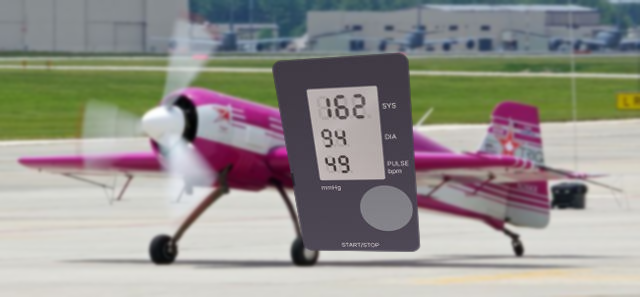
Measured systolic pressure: 162 mmHg
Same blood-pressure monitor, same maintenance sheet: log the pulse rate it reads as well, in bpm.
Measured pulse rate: 49 bpm
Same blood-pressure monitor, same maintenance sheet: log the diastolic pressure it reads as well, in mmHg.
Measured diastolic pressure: 94 mmHg
